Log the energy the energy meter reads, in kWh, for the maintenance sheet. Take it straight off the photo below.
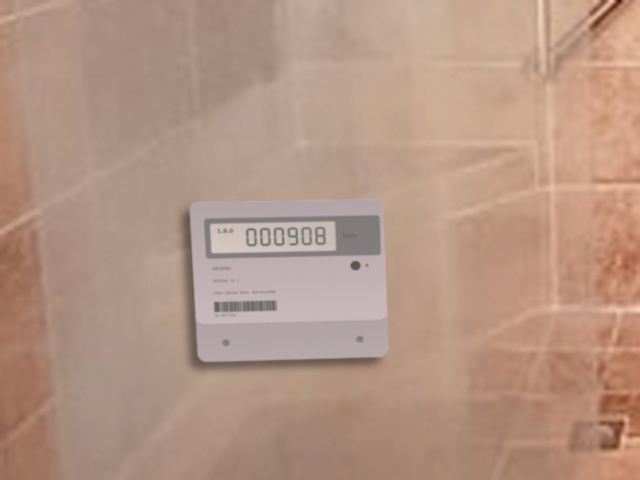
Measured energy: 908 kWh
